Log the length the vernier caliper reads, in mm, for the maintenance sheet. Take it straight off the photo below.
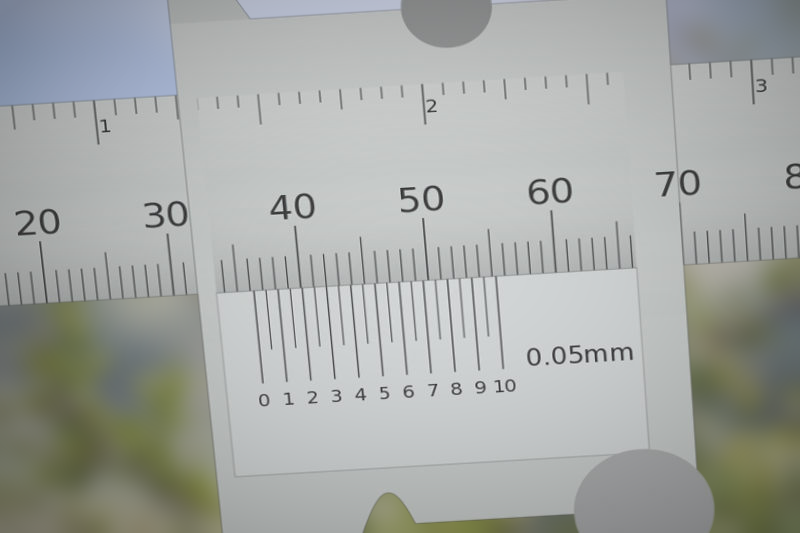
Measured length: 36.3 mm
